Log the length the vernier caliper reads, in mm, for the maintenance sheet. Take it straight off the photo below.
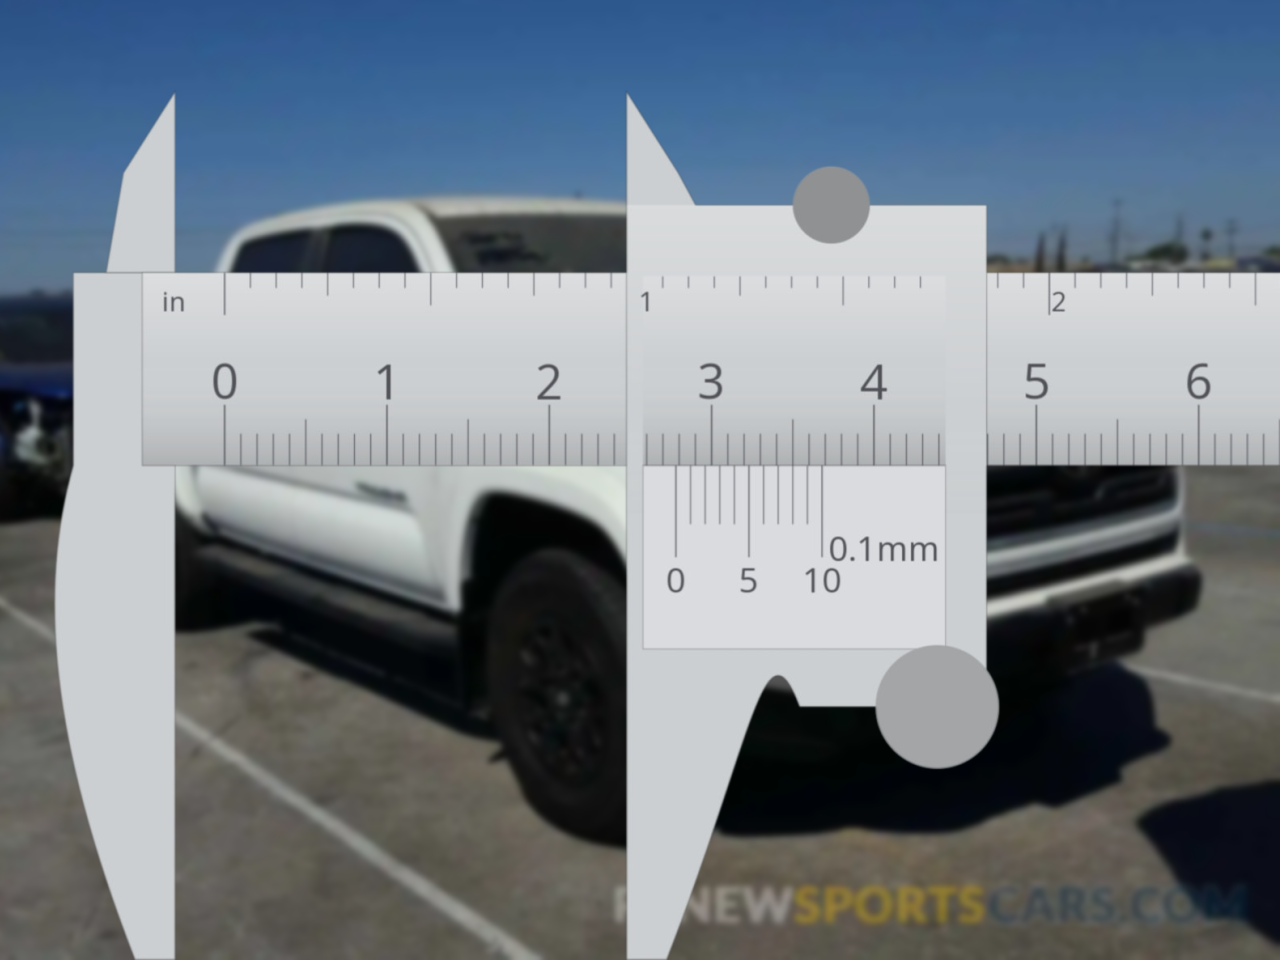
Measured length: 27.8 mm
